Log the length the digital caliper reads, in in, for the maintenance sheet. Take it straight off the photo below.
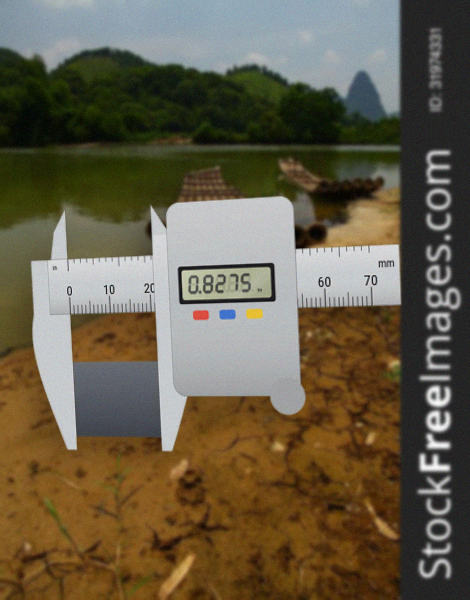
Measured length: 0.8275 in
